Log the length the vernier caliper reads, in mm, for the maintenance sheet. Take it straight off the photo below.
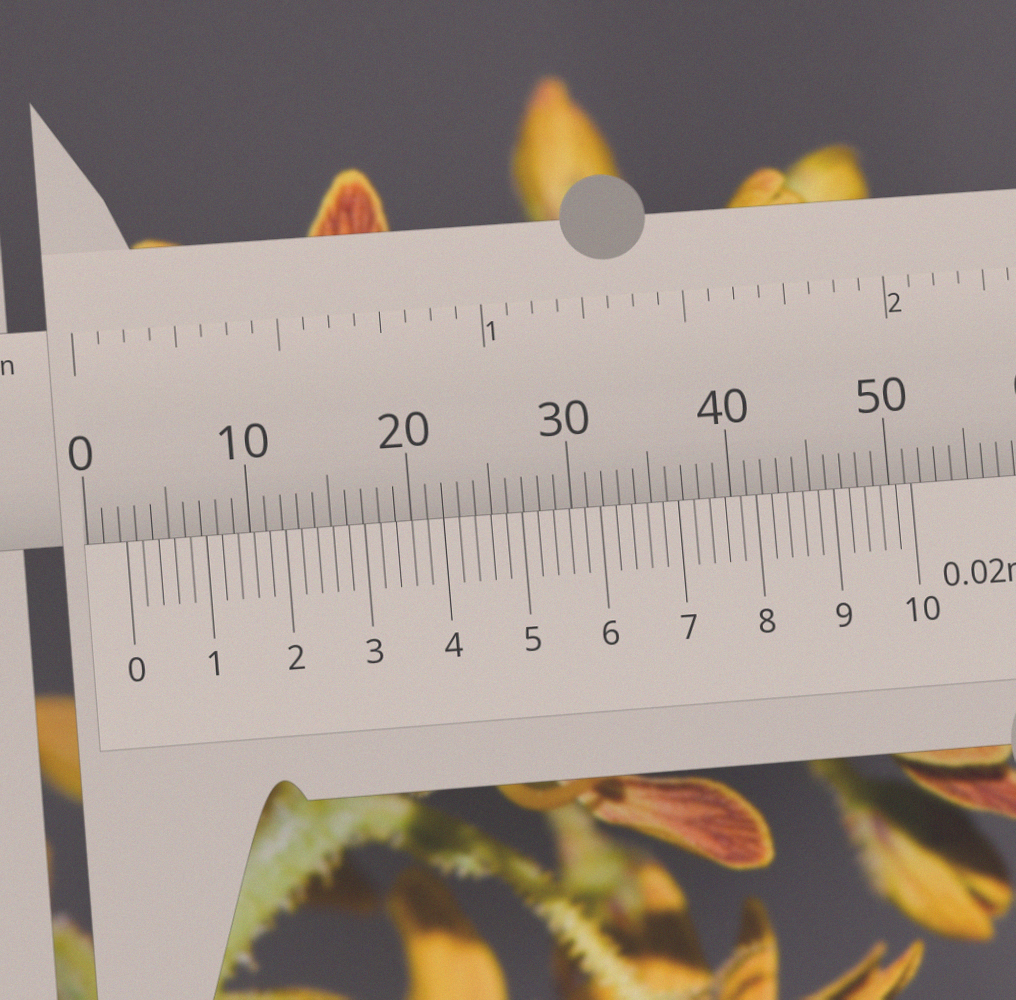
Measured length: 2.4 mm
